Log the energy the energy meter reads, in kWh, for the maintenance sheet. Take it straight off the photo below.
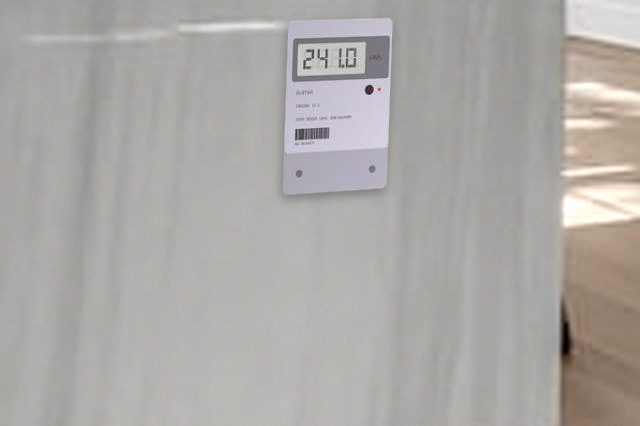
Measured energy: 241.0 kWh
